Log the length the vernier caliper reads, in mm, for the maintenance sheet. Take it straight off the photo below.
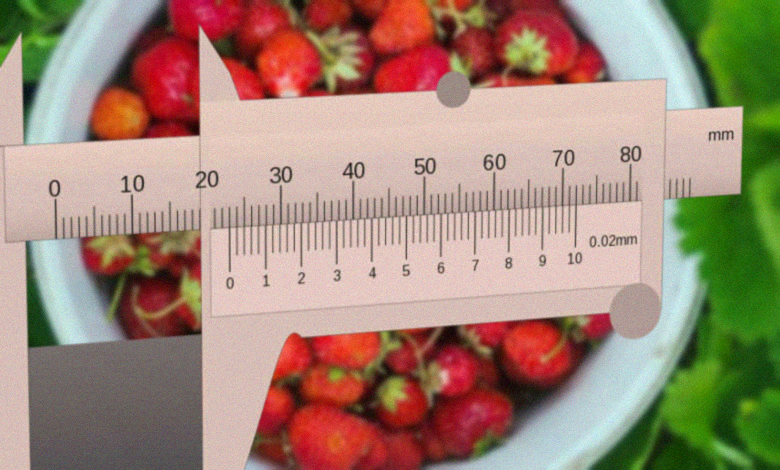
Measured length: 23.0 mm
